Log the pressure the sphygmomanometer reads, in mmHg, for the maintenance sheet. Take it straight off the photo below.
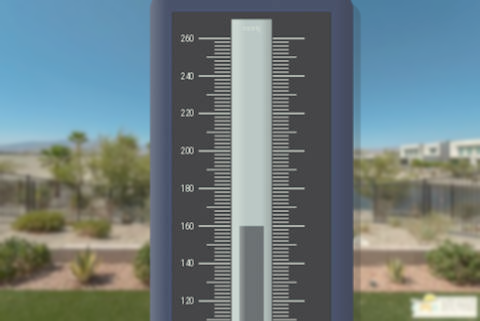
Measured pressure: 160 mmHg
